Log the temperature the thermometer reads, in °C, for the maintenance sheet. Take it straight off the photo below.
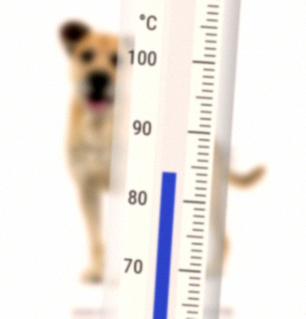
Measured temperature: 84 °C
